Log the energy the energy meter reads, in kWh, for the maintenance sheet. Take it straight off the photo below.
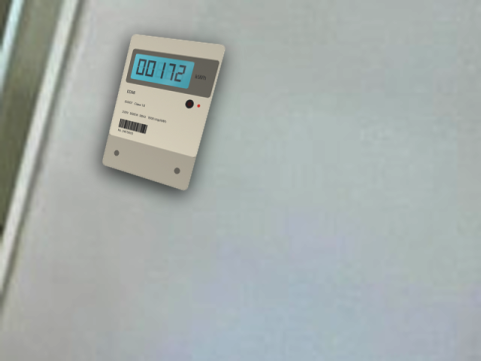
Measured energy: 172 kWh
